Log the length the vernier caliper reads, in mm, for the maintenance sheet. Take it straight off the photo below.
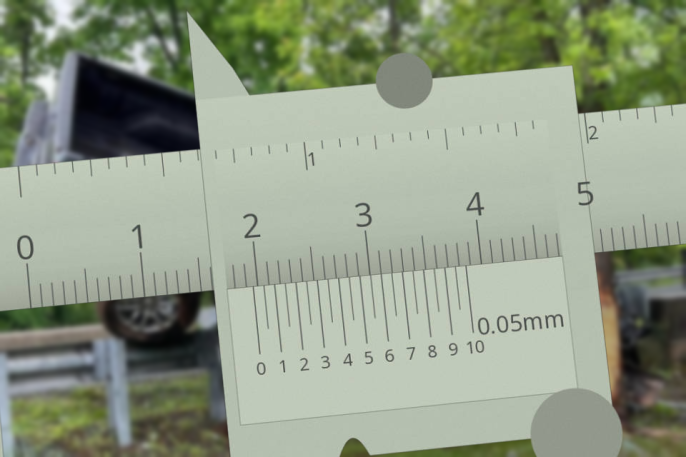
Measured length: 19.6 mm
